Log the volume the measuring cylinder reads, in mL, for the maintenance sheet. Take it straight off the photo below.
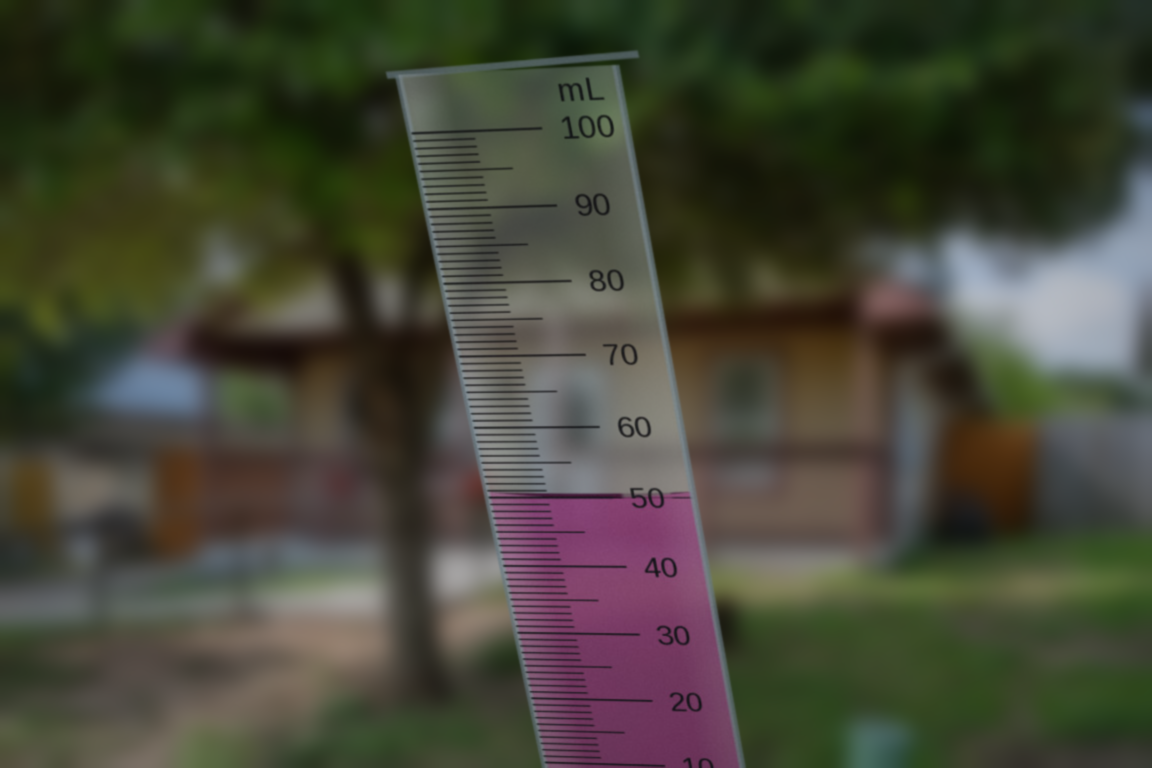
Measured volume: 50 mL
